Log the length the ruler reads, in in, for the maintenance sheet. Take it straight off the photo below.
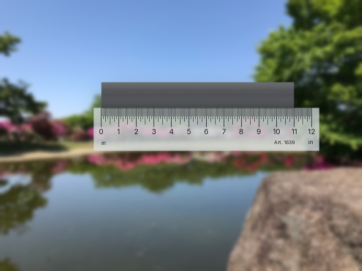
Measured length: 11 in
